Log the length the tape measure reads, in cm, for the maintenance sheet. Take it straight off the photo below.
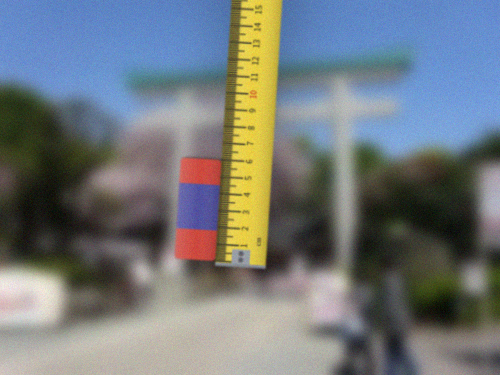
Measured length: 6 cm
